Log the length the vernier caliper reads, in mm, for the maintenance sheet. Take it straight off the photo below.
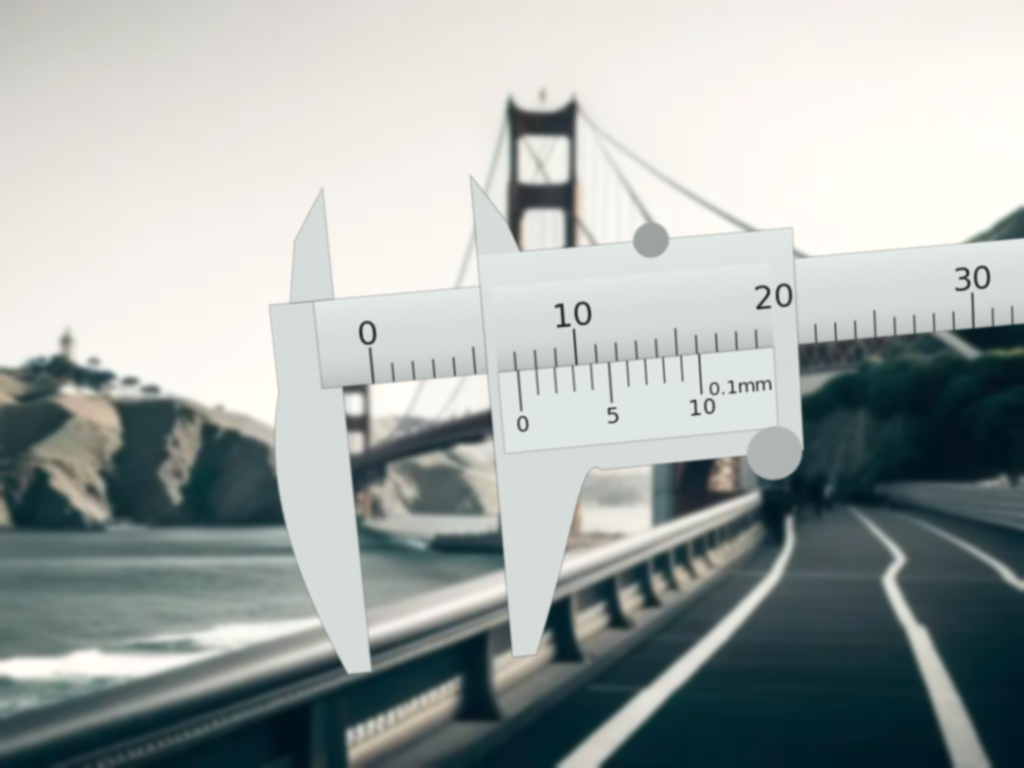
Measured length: 7.1 mm
